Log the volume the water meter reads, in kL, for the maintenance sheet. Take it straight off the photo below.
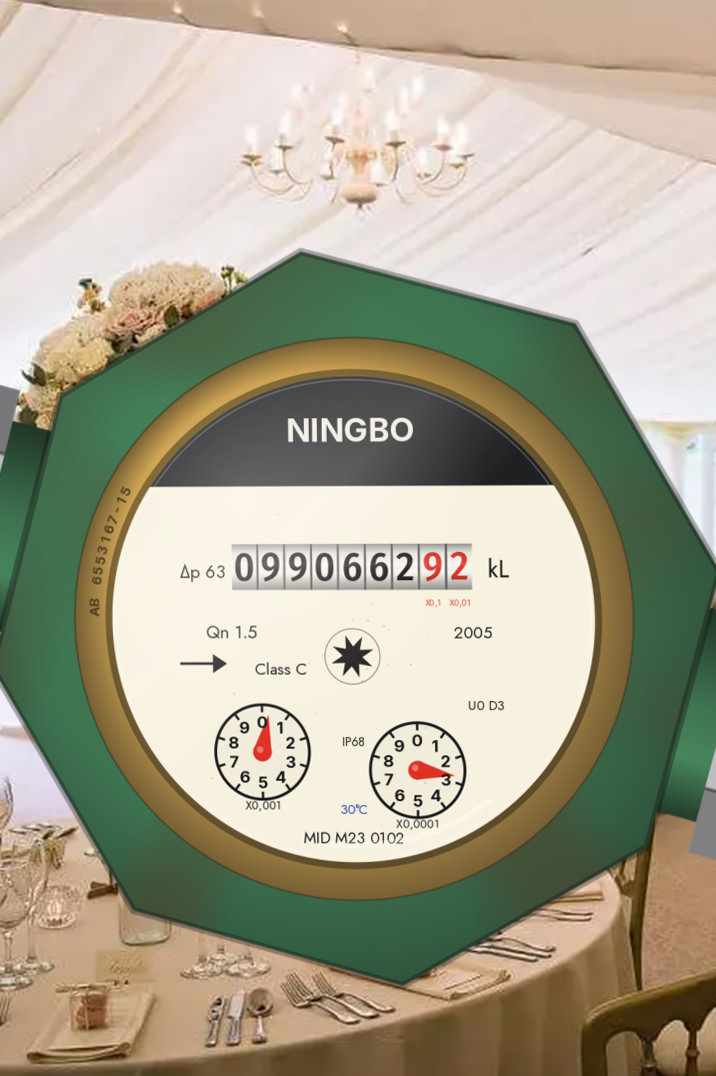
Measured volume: 990662.9202 kL
